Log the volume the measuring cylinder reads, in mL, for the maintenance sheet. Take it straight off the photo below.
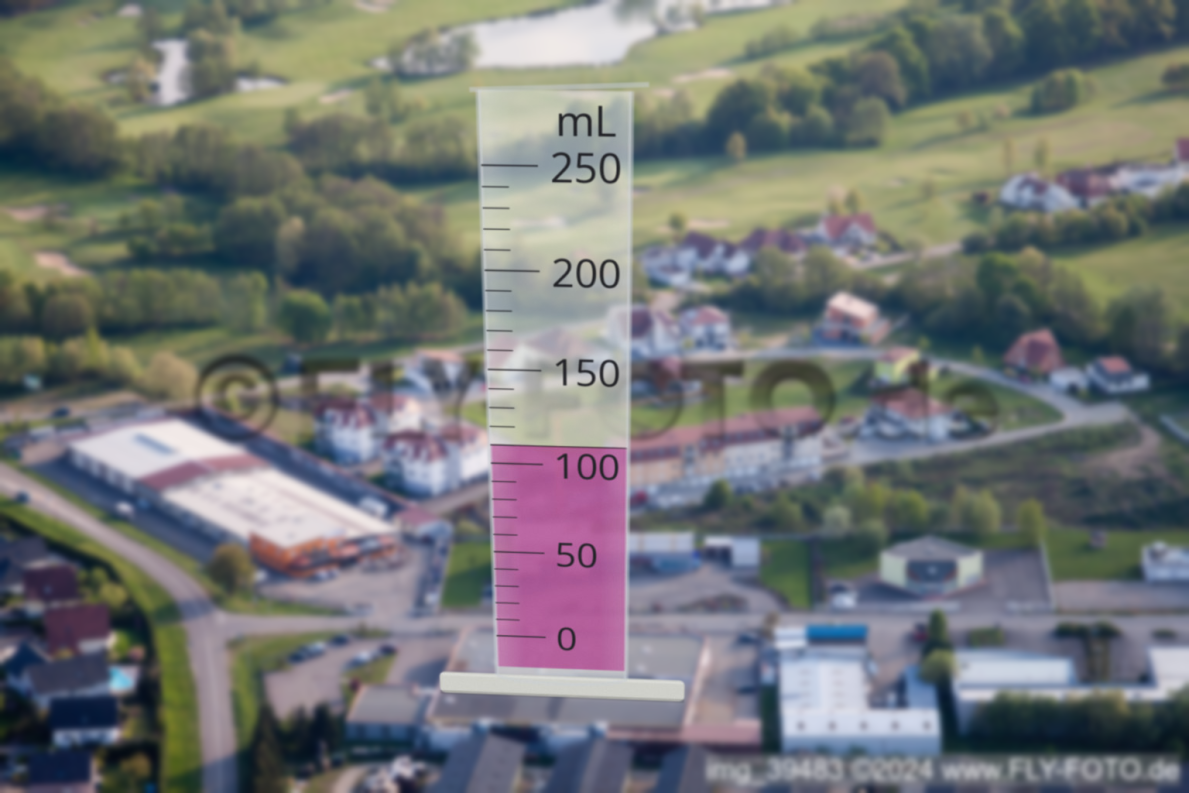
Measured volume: 110 mL
